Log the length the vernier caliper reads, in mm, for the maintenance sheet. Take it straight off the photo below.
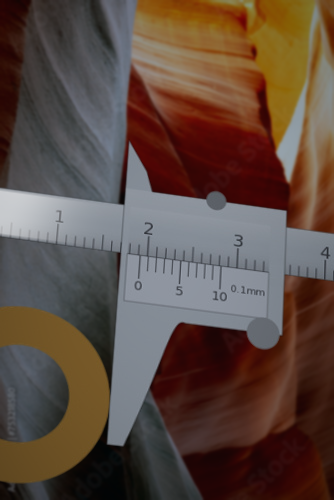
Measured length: 19.2 mm
